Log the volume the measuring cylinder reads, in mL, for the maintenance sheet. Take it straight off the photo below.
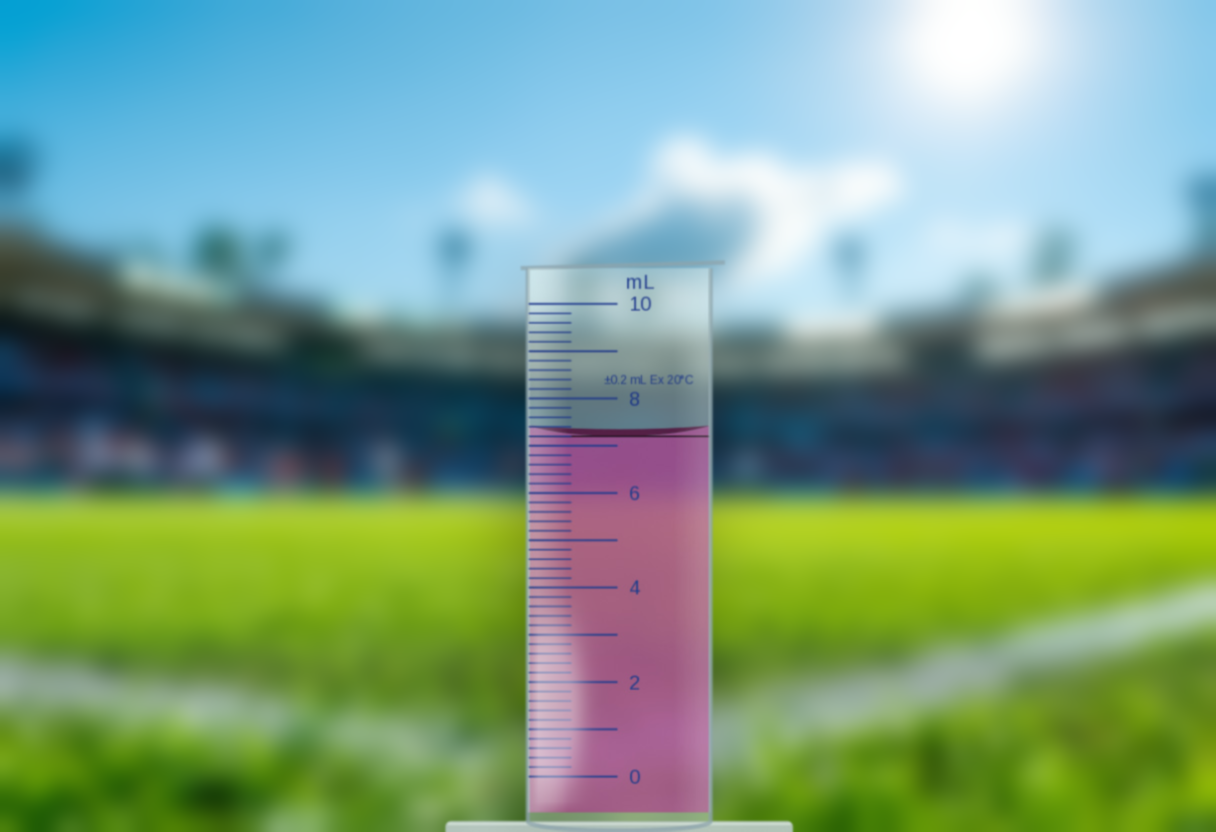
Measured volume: 7.2 mL
